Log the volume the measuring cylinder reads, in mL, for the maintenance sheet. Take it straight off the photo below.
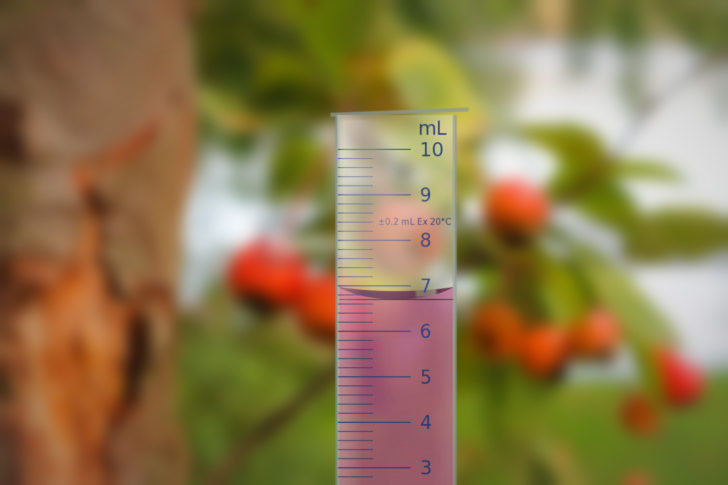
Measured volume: 6.7 mL
